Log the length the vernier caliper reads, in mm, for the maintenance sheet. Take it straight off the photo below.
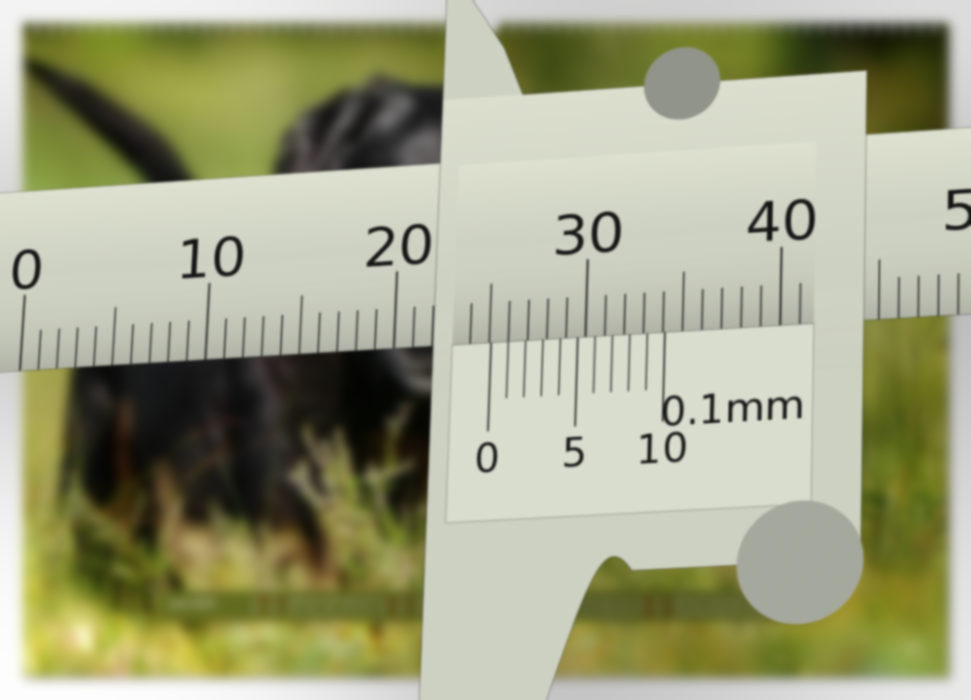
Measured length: 25.1 mm
